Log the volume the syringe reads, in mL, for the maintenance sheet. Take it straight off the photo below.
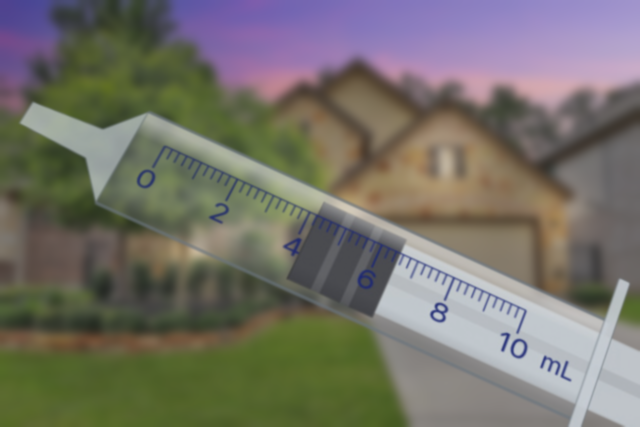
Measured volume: 4.2 mL
